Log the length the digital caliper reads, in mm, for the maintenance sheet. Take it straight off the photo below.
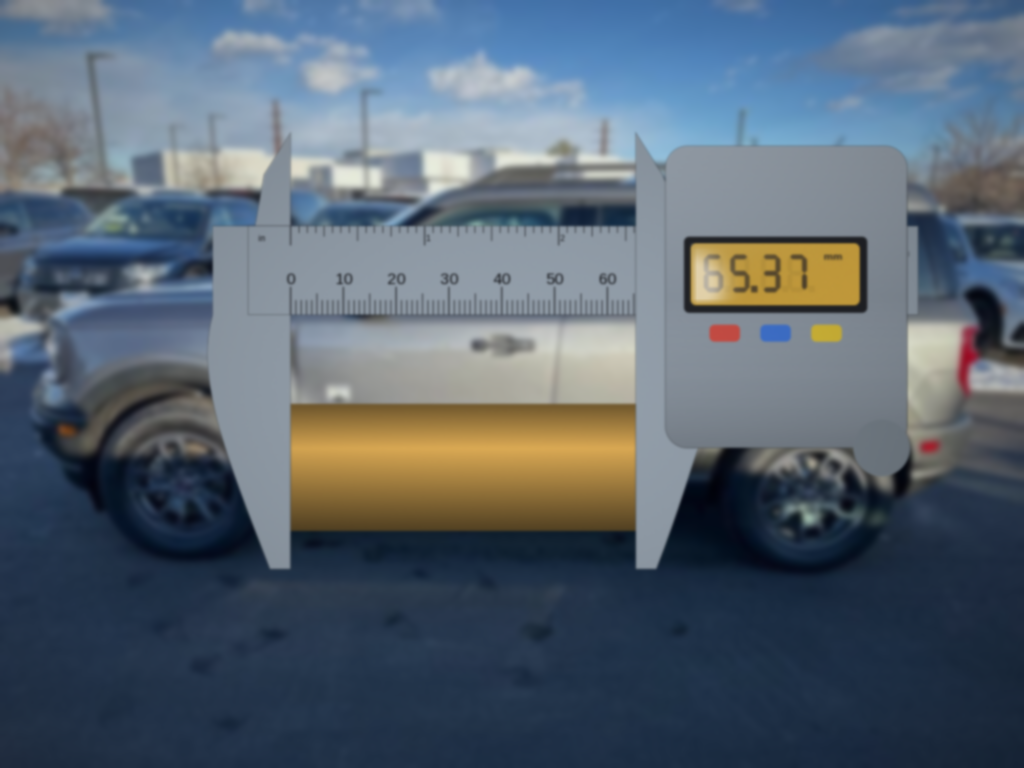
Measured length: 65.37 mm
